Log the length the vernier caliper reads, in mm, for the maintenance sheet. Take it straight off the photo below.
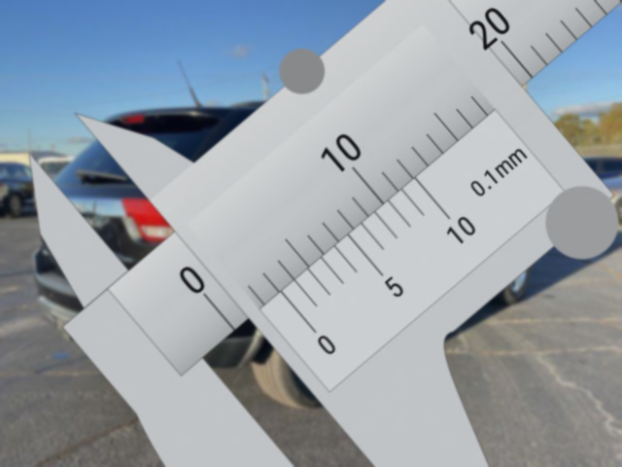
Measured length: 3.1 mm
